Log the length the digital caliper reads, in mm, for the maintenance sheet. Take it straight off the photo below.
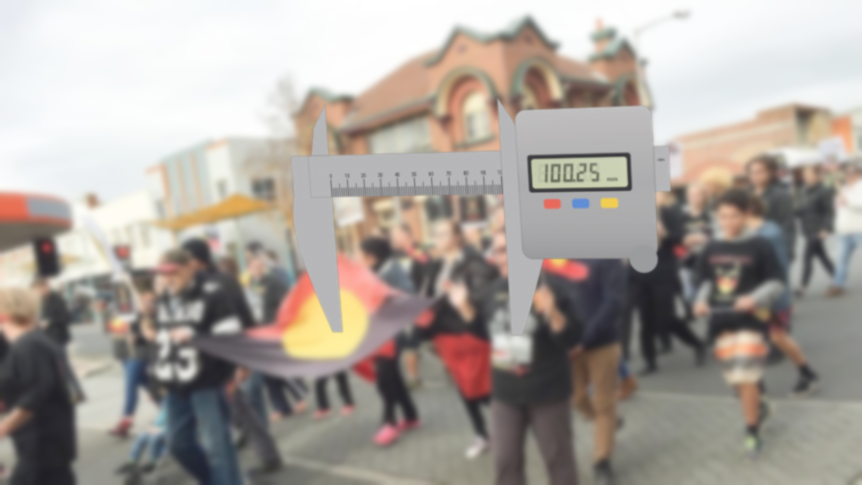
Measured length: 100.25 mm
